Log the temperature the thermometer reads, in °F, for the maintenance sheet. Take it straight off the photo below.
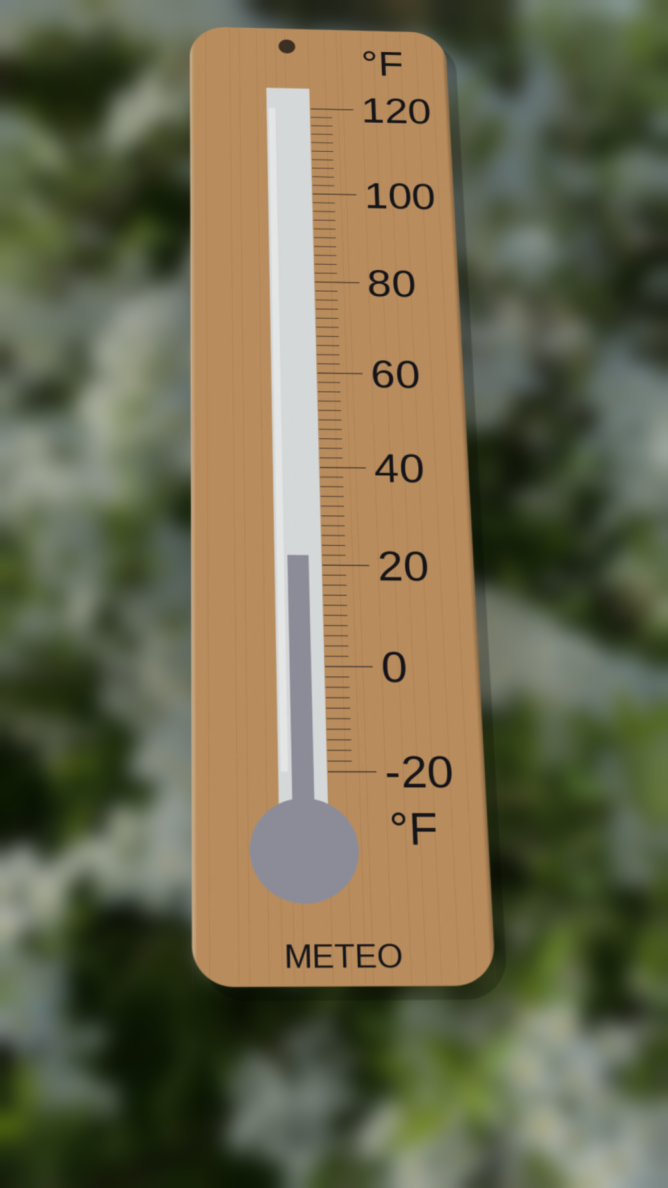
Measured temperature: 22 °F
